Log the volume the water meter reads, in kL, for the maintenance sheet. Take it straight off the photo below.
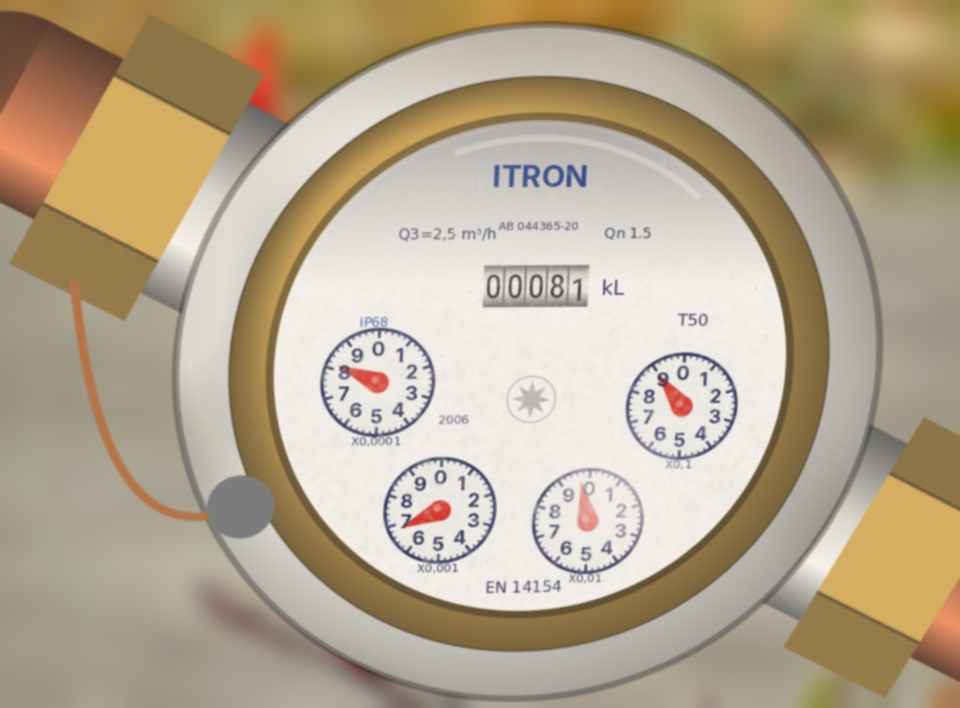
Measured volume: 80.8968 kL
